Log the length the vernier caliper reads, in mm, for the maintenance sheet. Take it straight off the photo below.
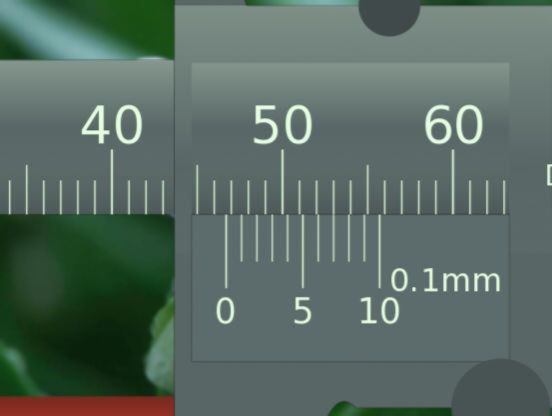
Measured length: 46.7 mm
